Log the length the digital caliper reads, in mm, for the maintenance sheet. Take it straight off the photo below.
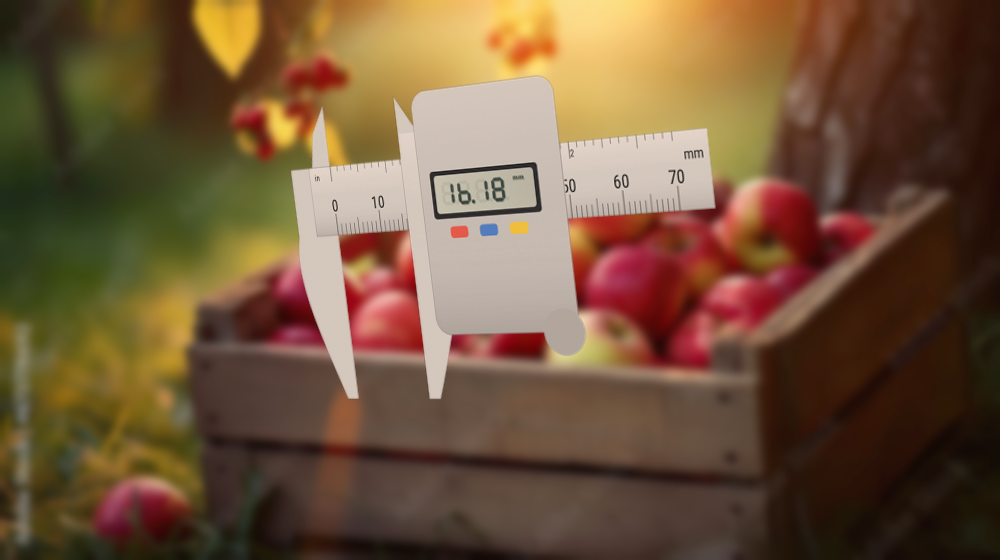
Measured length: 16.18 mm
